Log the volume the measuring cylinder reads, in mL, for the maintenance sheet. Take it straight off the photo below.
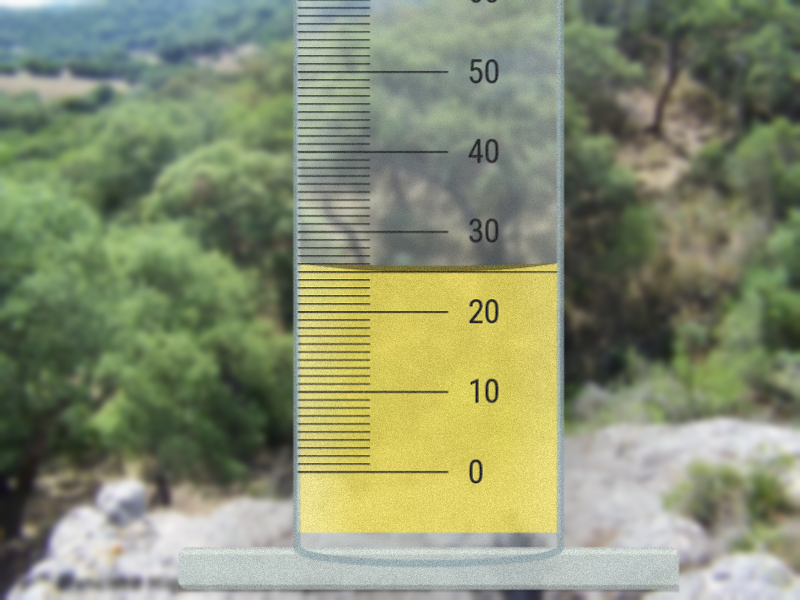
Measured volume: 25 mL
